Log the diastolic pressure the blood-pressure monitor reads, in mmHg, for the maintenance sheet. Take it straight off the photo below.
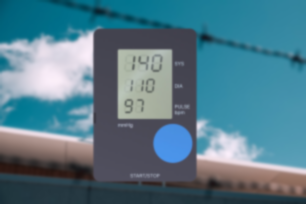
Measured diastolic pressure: 110 mmHg
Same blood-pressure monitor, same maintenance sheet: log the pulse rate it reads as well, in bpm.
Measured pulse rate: 97 bpm
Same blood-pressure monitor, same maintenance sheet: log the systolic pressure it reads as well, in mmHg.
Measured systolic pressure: 140 mmHg
